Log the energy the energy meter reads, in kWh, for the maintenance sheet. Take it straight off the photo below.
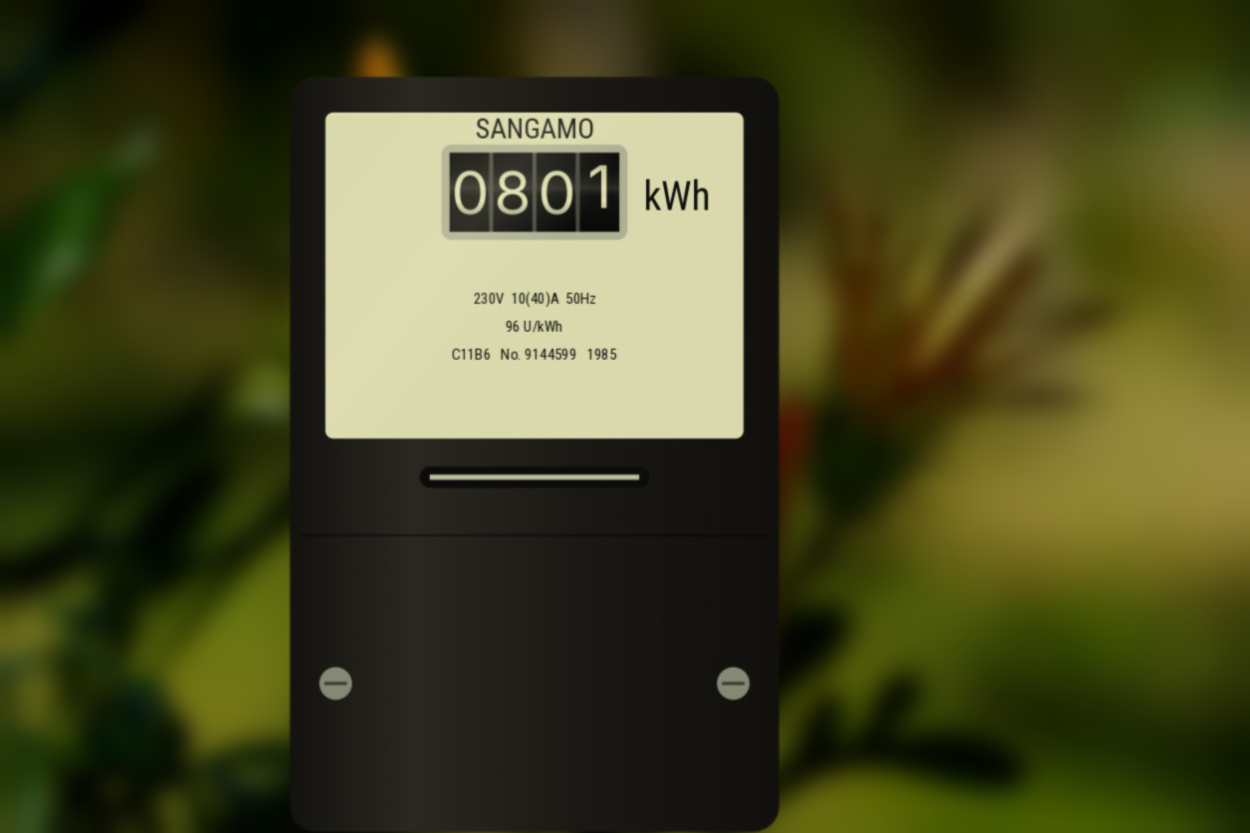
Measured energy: 801 kWh
